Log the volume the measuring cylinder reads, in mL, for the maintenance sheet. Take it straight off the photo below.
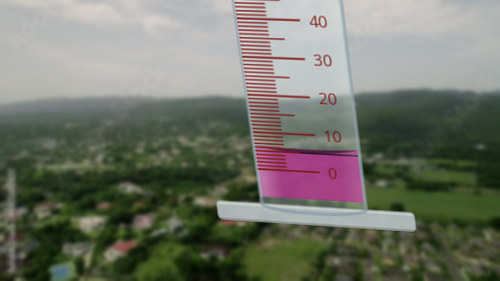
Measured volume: 5 mL
